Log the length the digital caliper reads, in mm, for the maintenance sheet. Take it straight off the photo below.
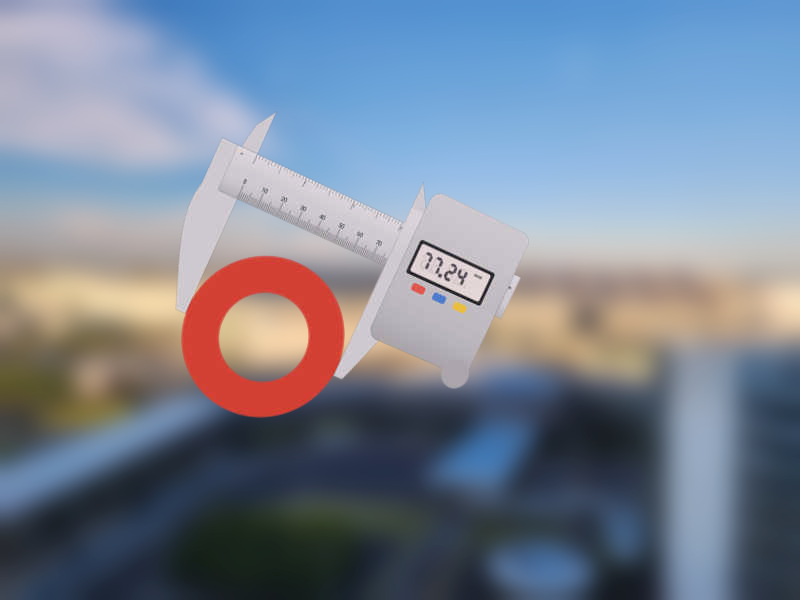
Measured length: 77.24 mm
